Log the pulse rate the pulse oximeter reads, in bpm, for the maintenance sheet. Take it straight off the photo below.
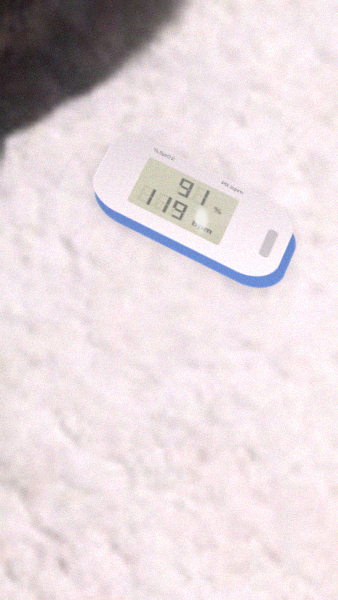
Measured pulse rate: 119 bpm
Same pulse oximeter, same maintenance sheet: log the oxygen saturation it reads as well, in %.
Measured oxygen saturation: 91 %
